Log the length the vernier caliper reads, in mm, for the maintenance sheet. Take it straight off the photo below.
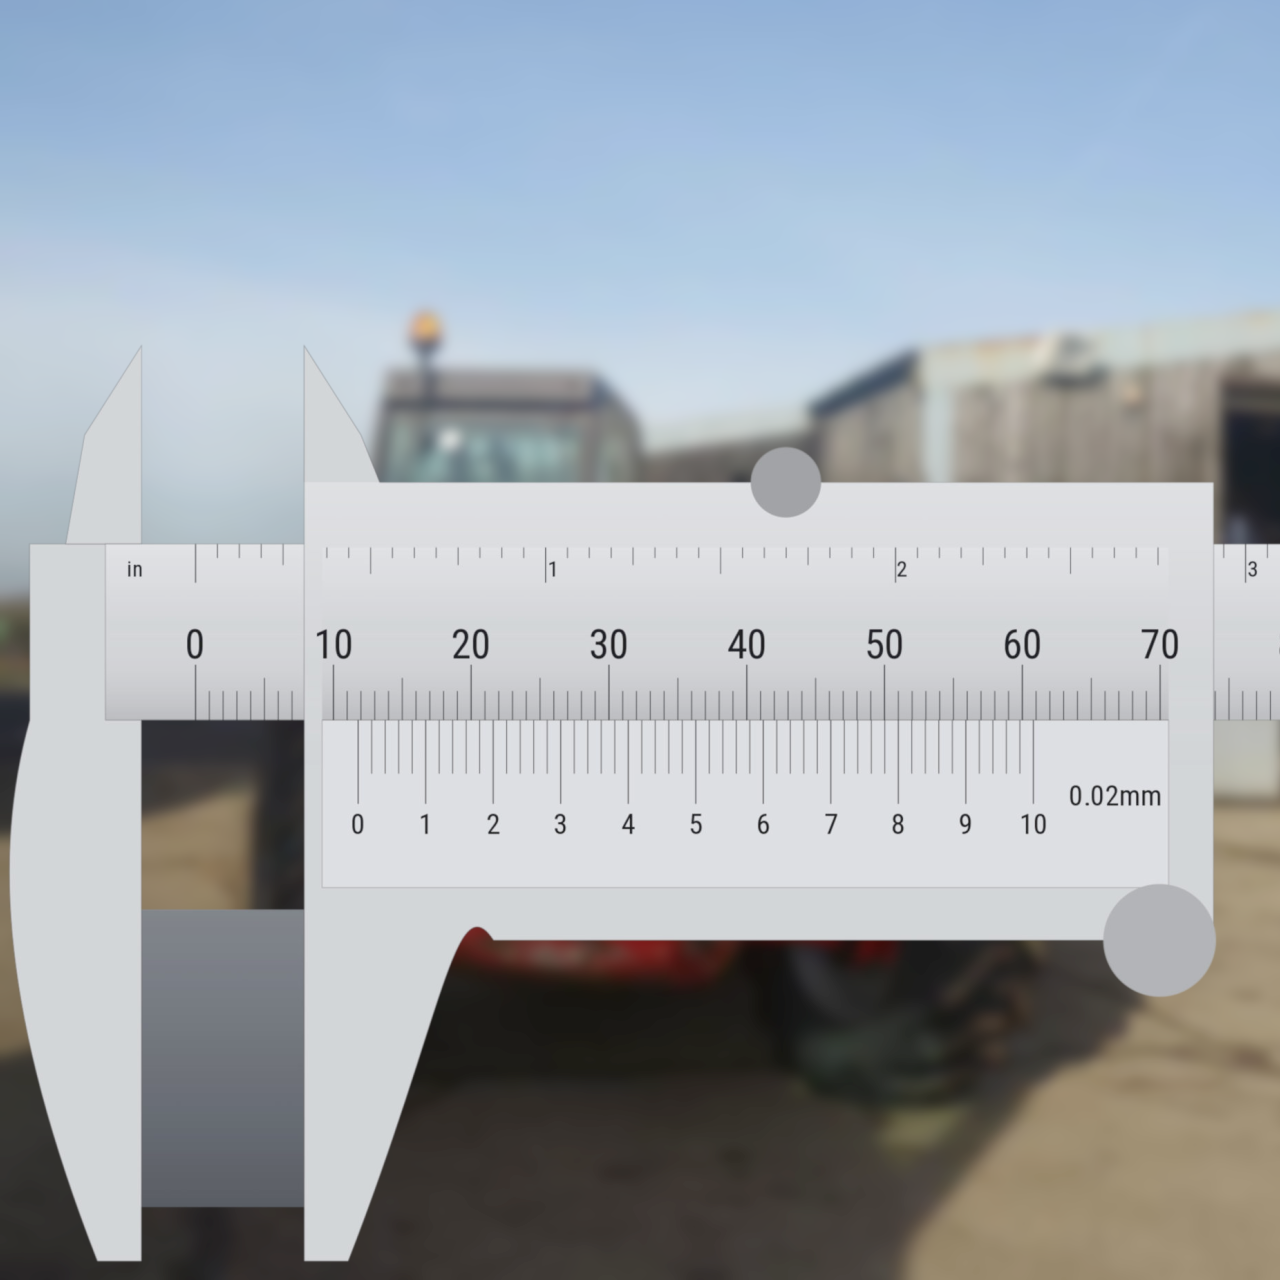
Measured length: 11.8 mm
